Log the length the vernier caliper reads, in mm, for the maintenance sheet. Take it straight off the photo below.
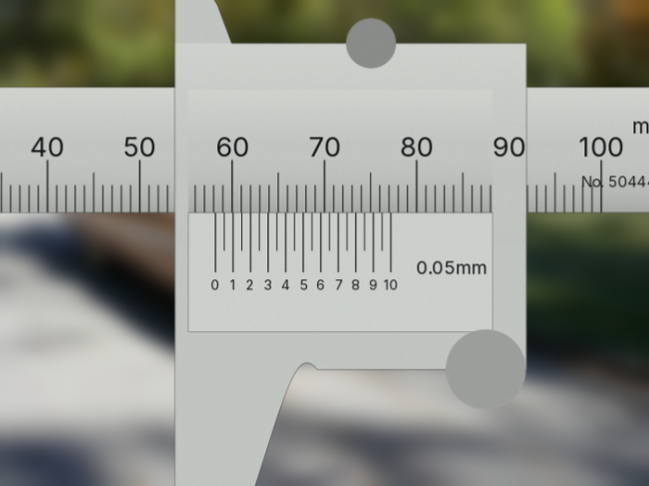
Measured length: 58.2 mm
